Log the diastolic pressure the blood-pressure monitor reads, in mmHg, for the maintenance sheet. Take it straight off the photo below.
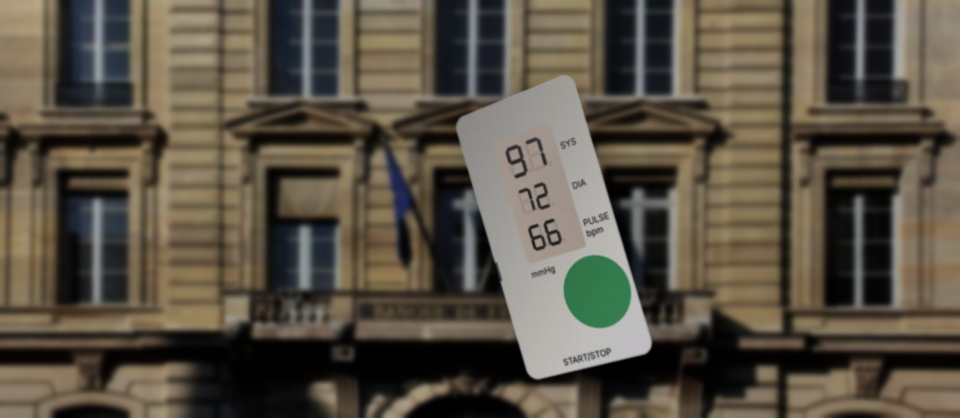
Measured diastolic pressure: 72 mmHg
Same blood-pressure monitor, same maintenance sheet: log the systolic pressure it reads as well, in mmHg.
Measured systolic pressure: 97 mmHg
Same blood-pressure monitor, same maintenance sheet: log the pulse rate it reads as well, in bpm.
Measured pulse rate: 66 bpm
